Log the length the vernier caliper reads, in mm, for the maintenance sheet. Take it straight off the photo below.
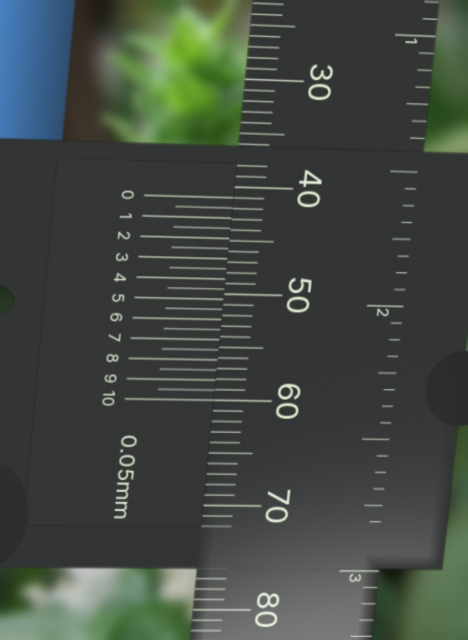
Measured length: 41.0 mm
